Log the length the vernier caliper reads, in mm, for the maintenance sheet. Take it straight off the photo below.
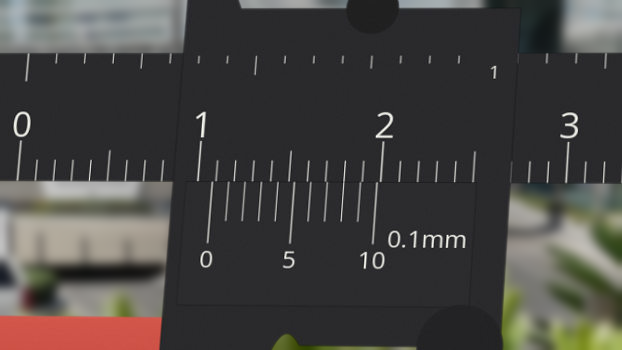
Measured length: 10.8 mm
